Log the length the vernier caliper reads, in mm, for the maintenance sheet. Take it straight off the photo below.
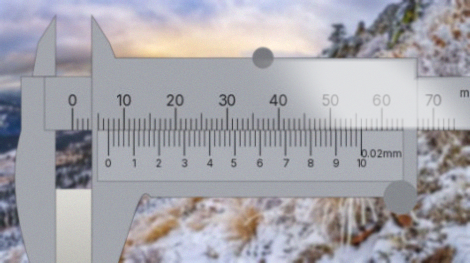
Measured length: 7.0 mm
